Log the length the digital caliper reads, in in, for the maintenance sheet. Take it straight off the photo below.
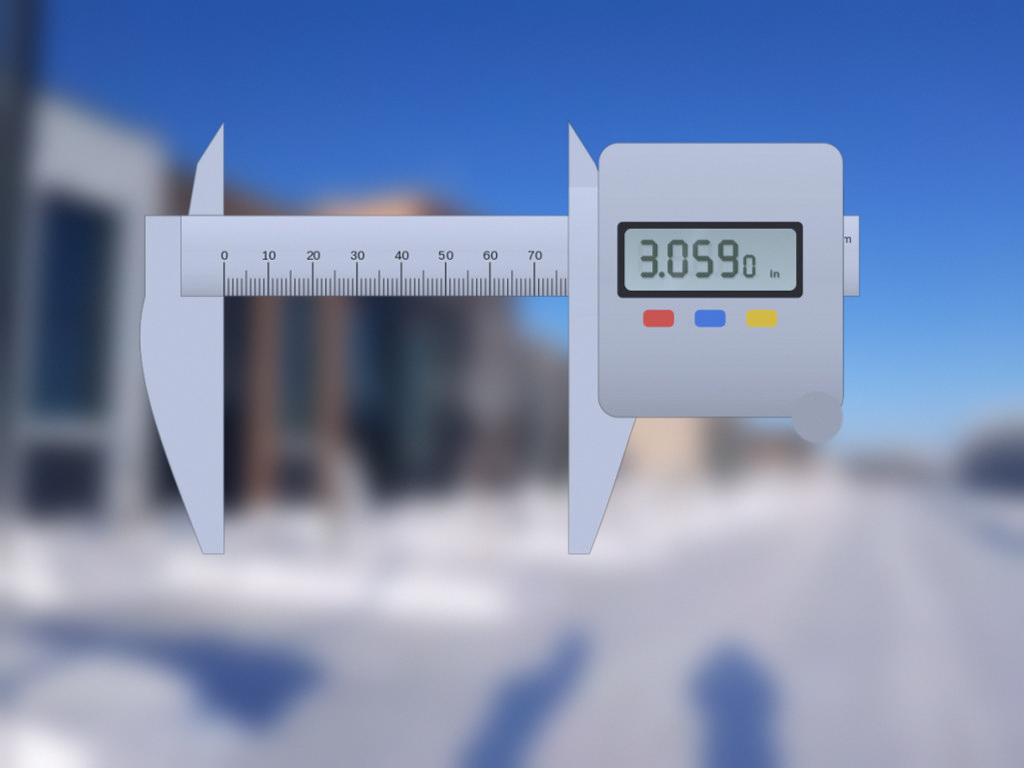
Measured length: 3.0590 in
